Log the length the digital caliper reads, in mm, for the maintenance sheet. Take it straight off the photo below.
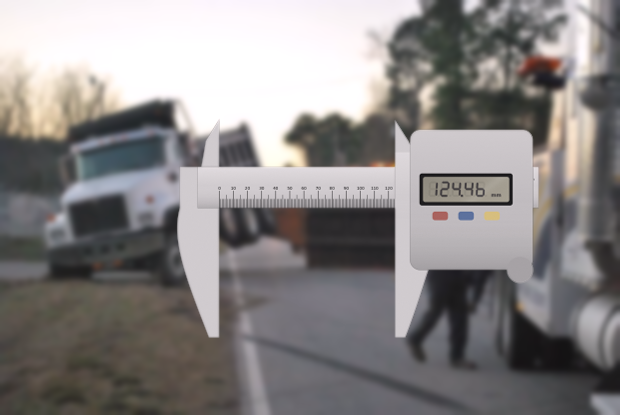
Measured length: 124.46 mm
